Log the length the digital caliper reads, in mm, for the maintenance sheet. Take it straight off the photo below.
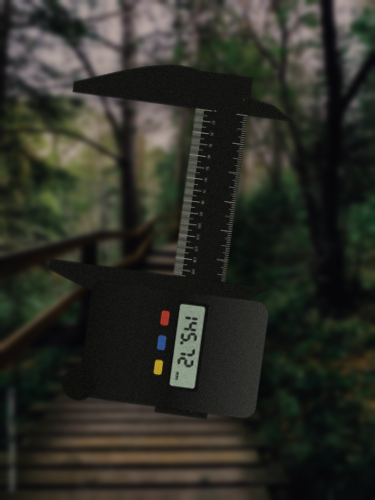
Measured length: 145.72 mm
